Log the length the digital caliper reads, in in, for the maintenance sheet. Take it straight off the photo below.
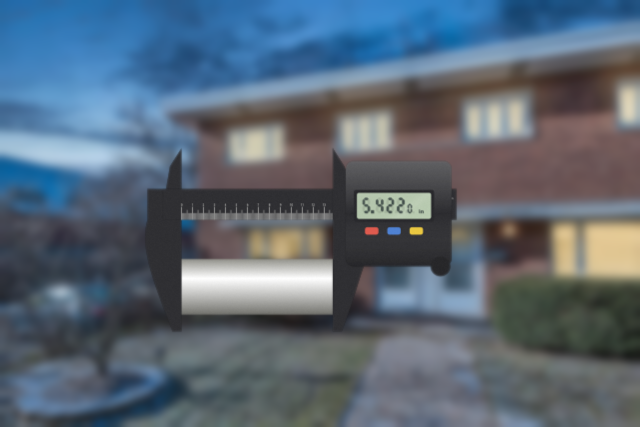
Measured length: 5.4220 in
